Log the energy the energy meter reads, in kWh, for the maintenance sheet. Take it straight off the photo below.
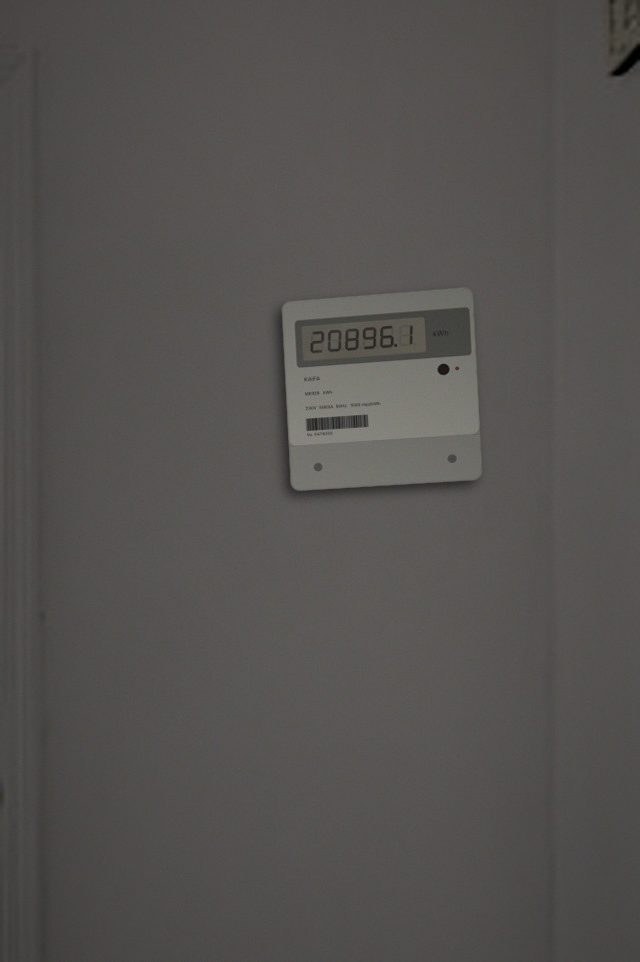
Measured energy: 20896.1 kWh
